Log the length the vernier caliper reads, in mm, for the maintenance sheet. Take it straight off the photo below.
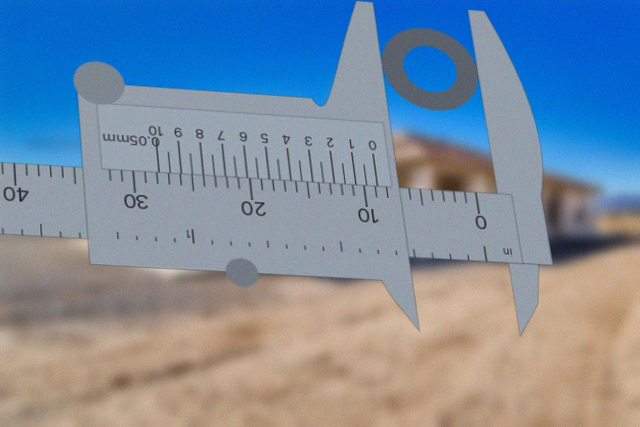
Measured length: 8.8 mm
